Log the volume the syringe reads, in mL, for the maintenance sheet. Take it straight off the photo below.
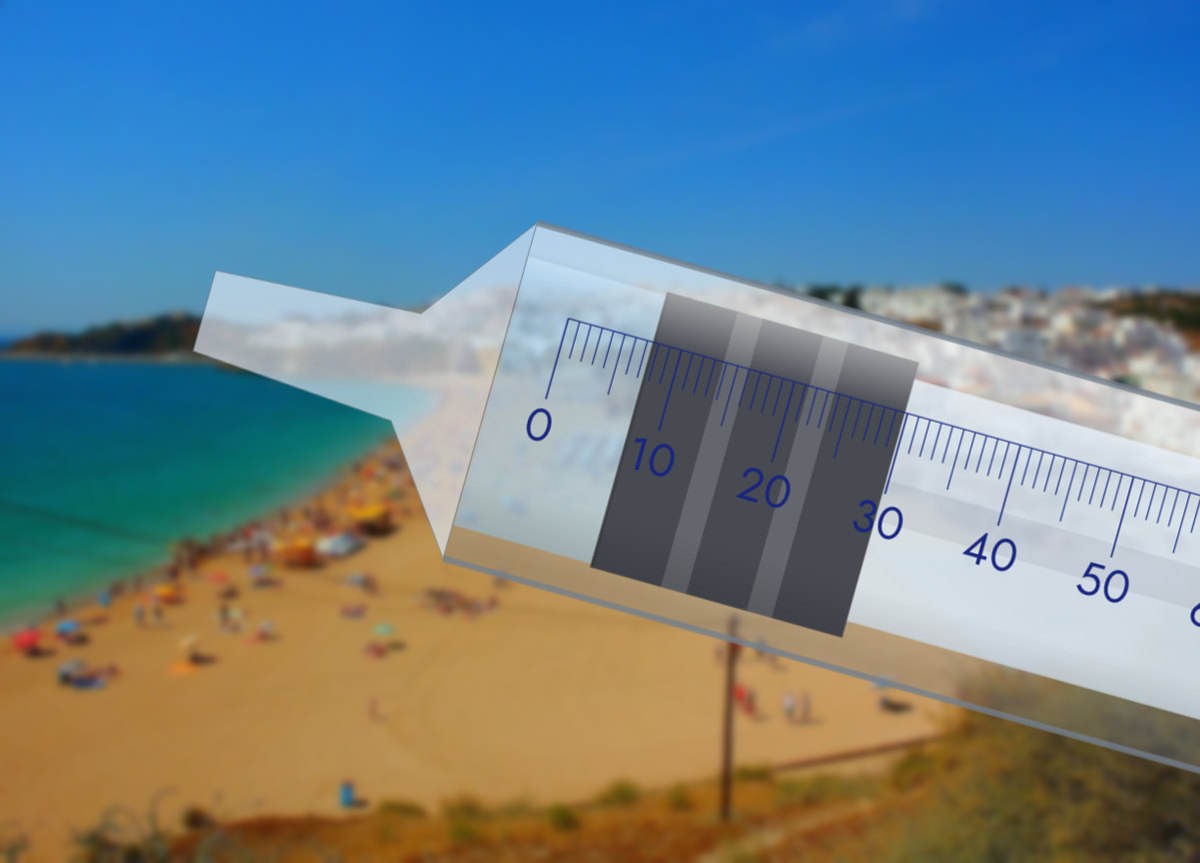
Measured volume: 7.5 mL
